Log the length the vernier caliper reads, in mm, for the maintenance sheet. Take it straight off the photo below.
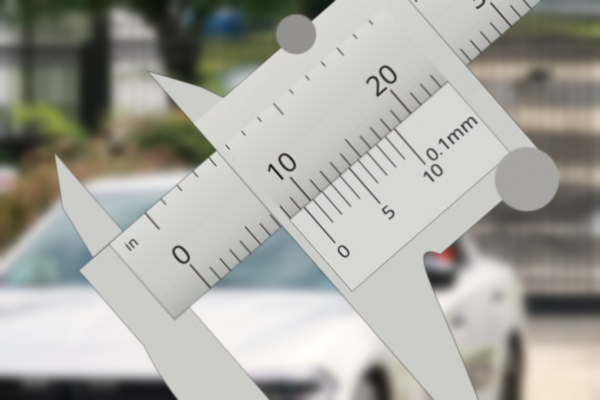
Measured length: 9.3 mm
